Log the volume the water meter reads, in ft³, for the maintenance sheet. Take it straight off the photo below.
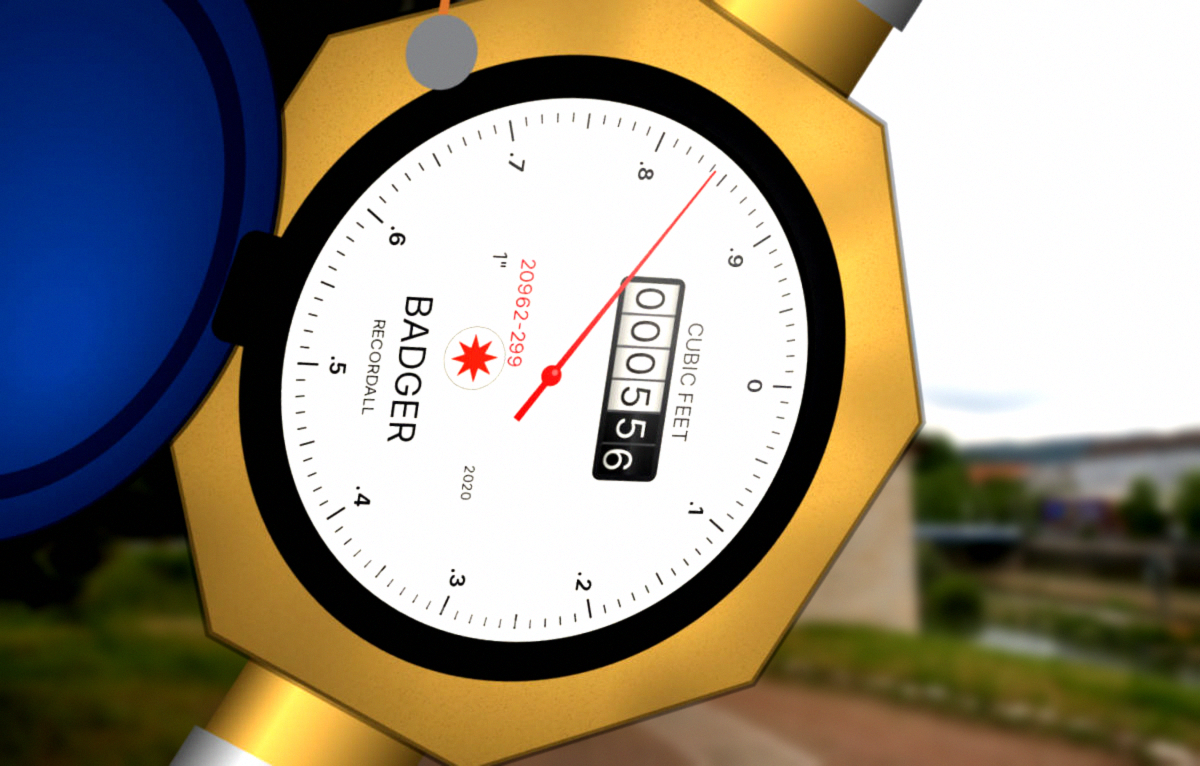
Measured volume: 555.84 ft³
